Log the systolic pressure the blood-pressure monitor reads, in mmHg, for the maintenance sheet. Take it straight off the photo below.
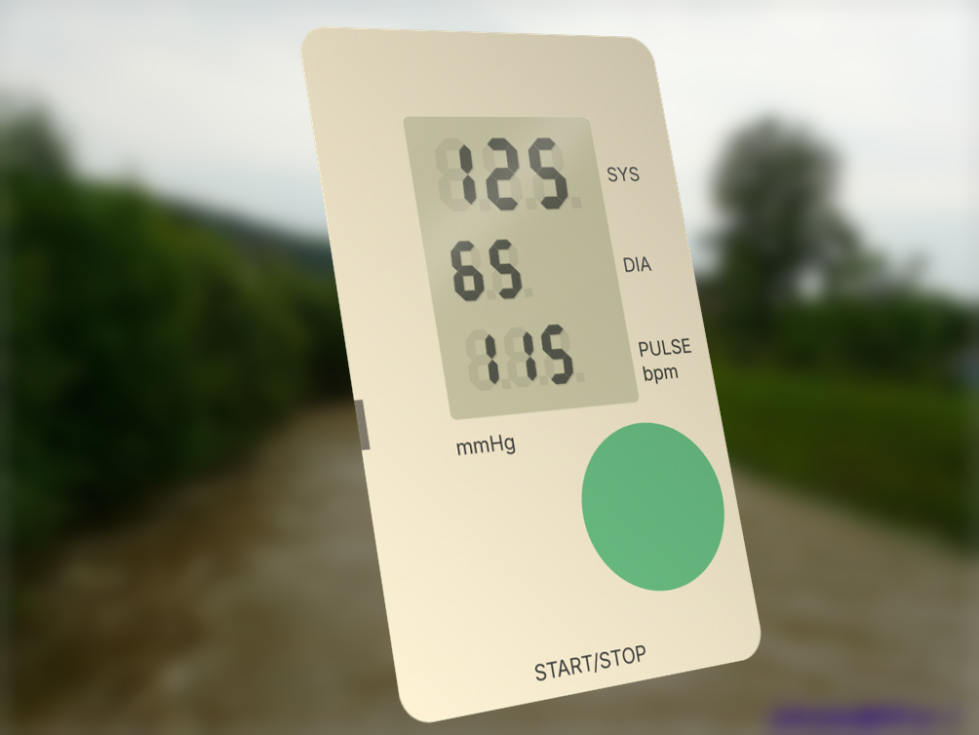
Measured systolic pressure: 125 mmHg
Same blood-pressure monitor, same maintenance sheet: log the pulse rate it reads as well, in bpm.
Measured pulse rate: 115 bpm
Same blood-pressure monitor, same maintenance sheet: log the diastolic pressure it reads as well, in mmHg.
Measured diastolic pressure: 65 mmHg
